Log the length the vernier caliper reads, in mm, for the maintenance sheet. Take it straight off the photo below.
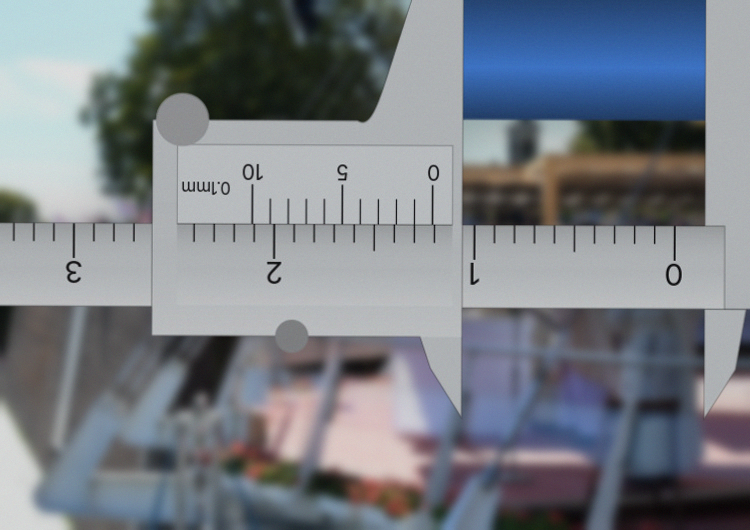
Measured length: 12.1 mm
